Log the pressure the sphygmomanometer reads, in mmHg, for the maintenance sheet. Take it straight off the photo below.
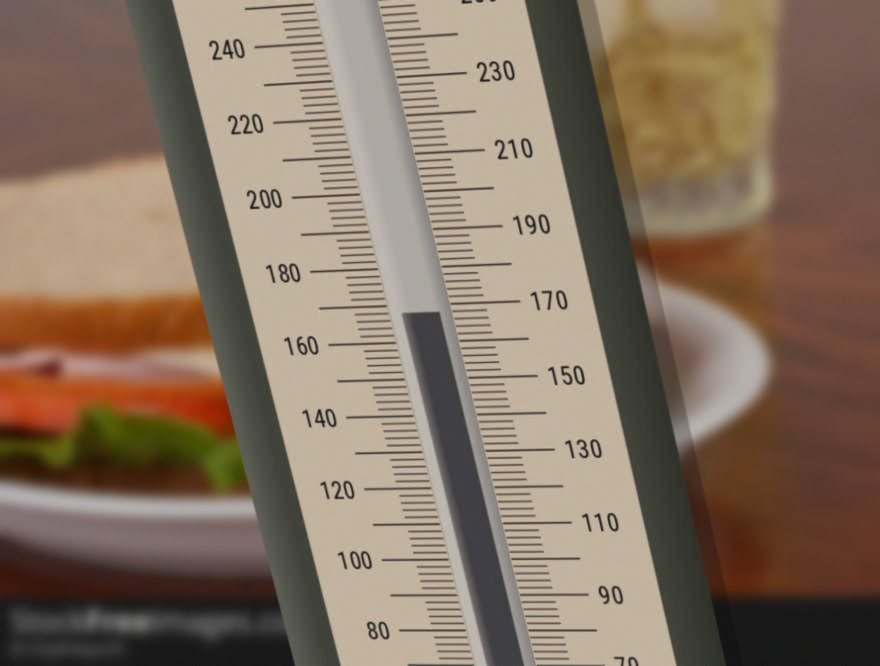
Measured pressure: 168 mmHg
